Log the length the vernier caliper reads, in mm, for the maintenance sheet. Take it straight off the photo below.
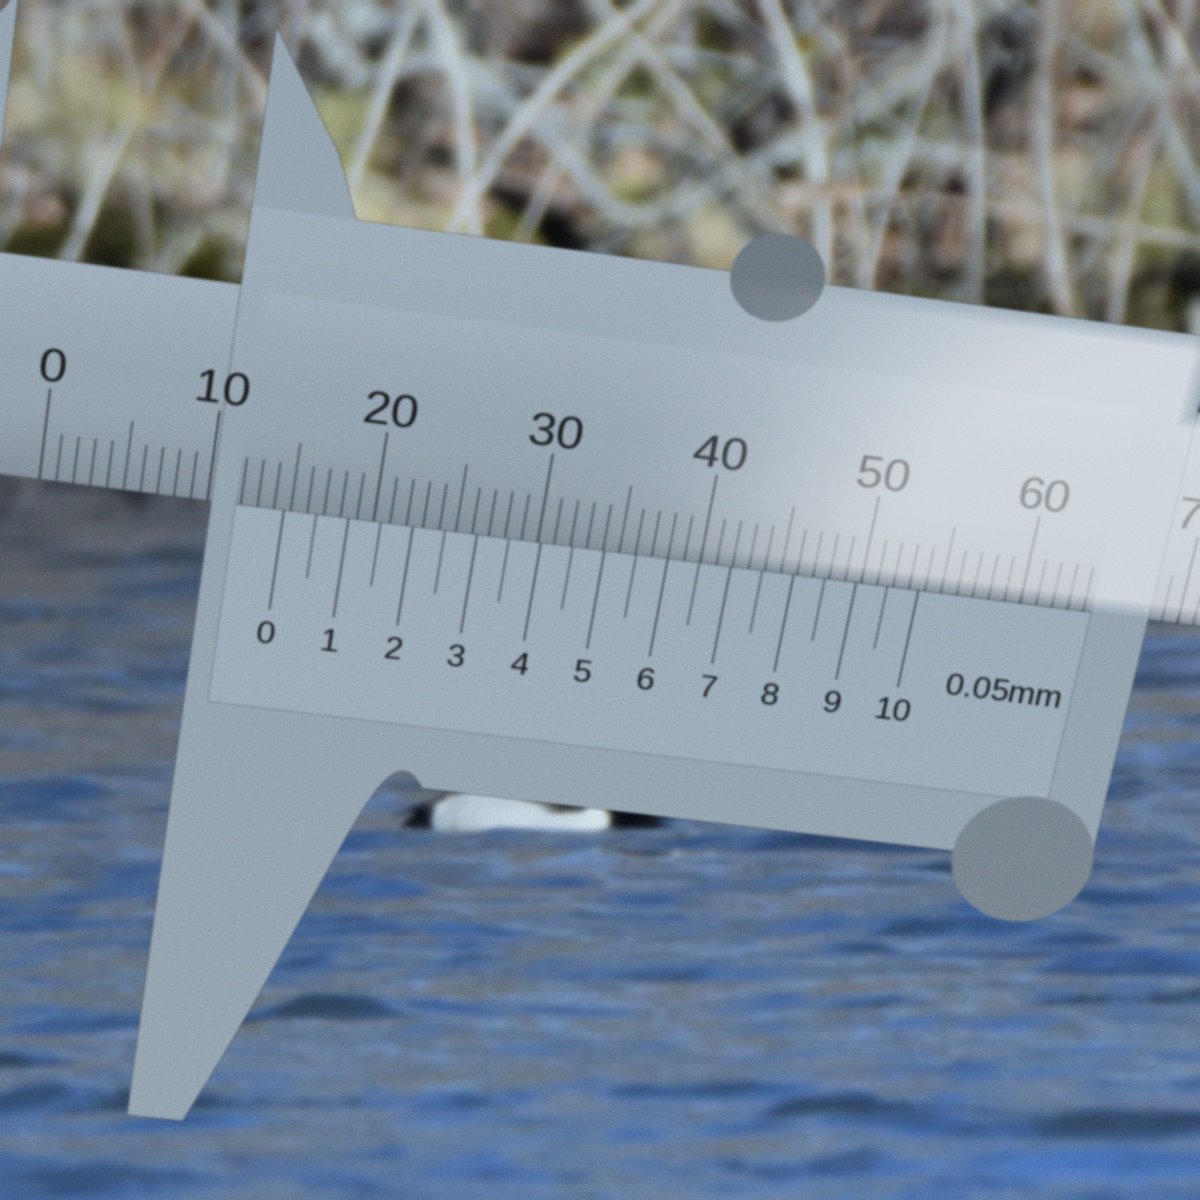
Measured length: 14.6 mm
